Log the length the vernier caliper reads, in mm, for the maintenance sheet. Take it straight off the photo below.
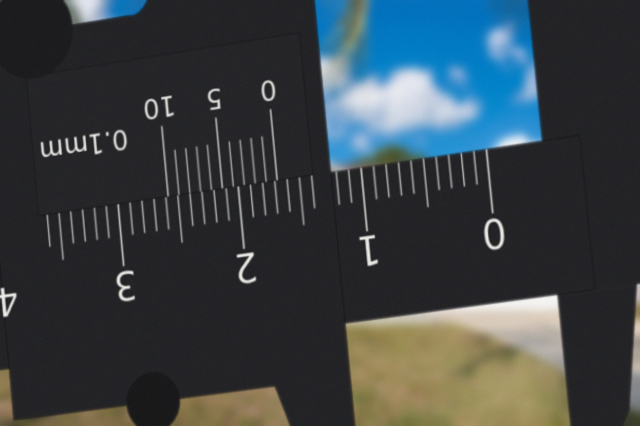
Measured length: 16.8 mm
